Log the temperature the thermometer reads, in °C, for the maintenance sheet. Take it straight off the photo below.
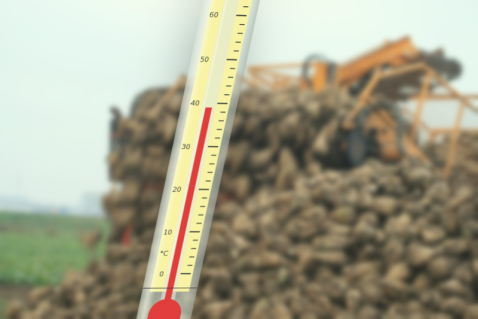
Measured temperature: 39 °C
